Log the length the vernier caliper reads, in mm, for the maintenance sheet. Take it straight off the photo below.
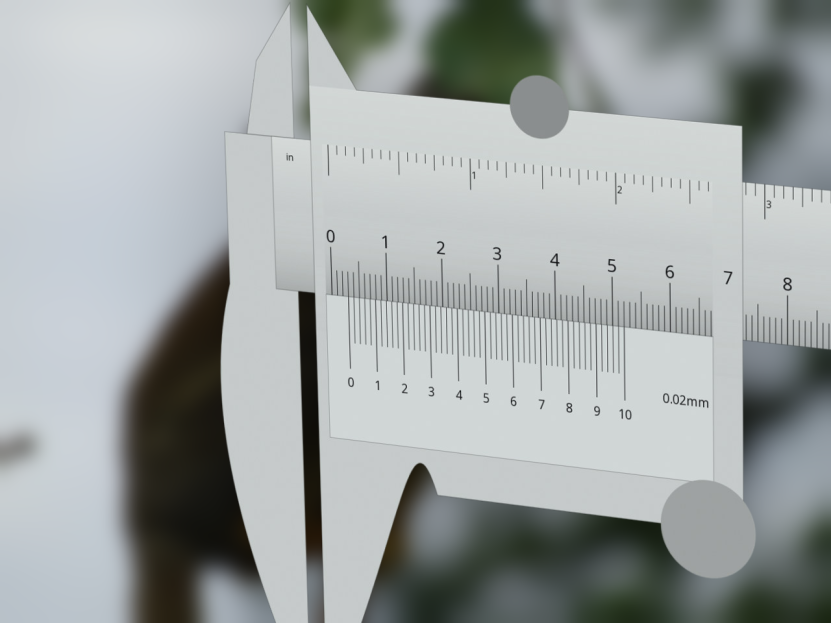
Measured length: 3.0 mm
